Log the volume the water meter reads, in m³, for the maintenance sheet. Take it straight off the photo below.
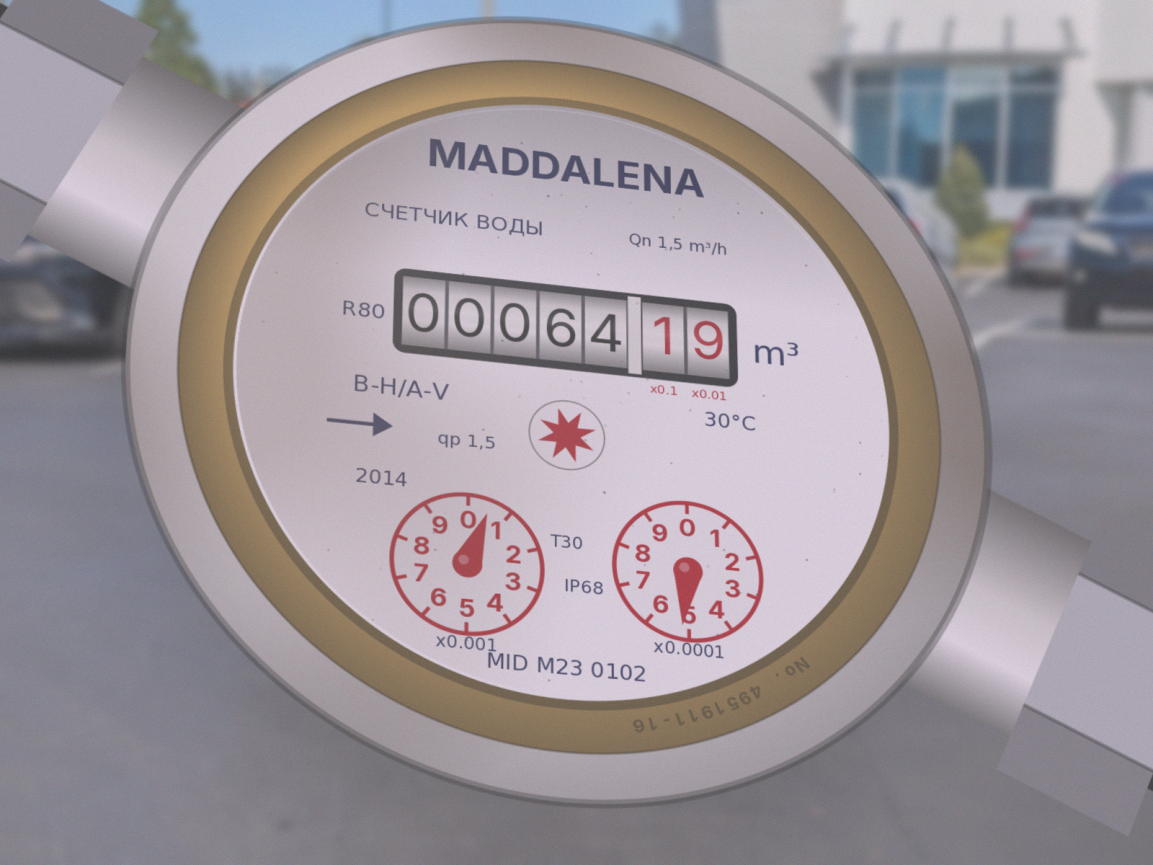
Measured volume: 64.1905 m³
